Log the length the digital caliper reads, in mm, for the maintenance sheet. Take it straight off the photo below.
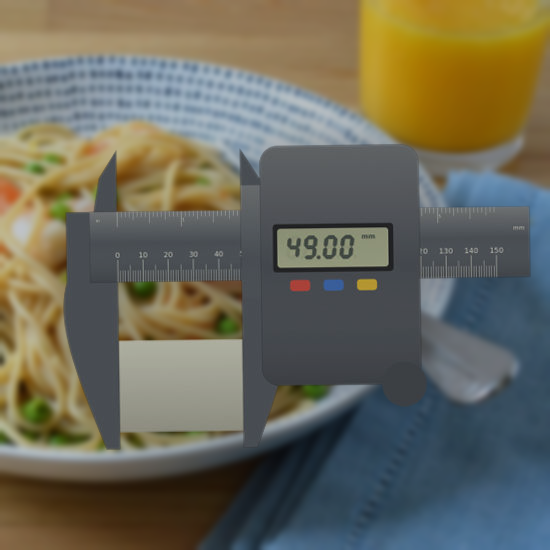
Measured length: 49.00 mm
